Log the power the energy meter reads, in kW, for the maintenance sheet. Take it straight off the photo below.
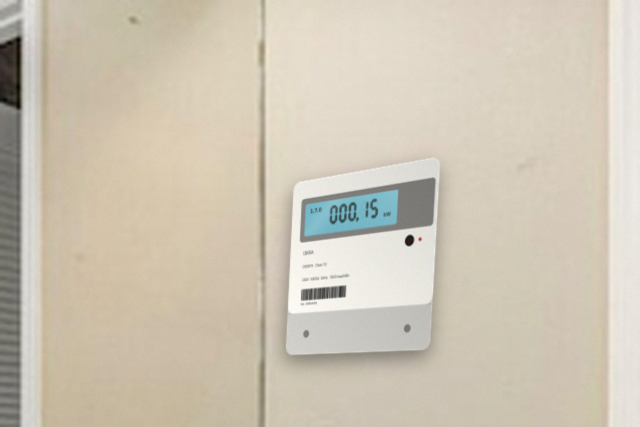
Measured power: 0.15 kW
